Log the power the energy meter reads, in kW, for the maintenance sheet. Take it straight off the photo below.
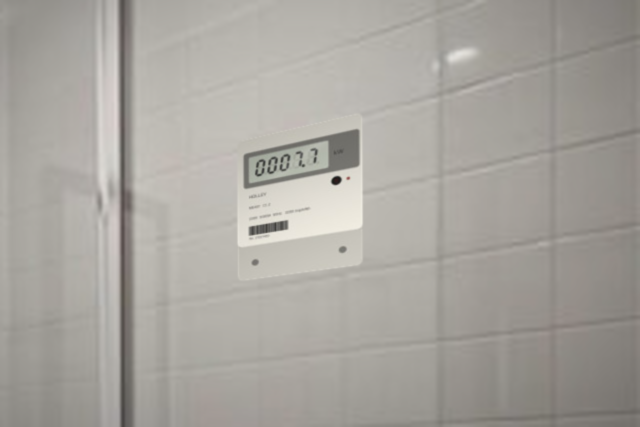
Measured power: 7.7 kW
